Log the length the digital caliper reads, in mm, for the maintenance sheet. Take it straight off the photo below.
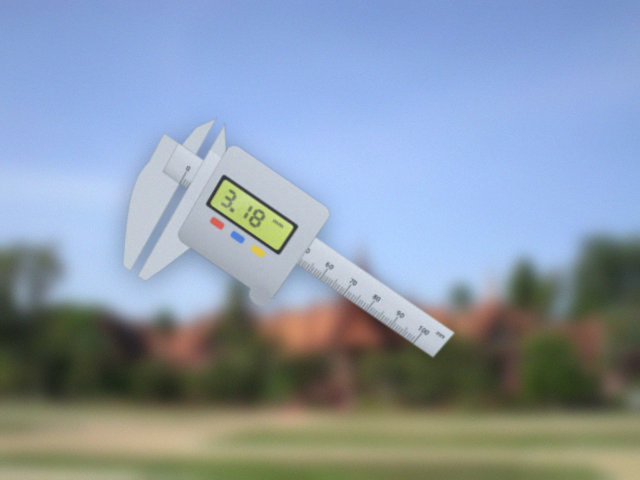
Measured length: 3.18 mm
